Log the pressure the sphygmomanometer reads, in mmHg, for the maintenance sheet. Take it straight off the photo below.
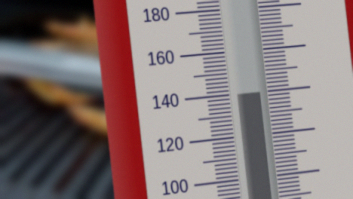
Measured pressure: 140 mmHg
